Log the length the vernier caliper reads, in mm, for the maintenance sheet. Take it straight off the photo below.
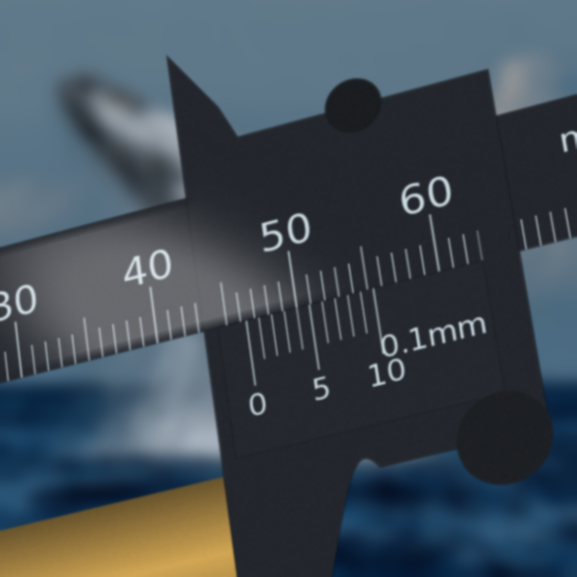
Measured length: 46.4 mm
